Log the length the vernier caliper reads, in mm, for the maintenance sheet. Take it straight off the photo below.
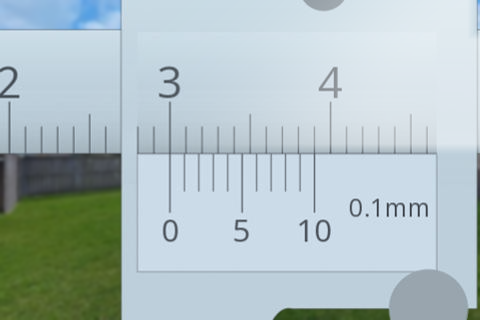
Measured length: 30.0 mm
